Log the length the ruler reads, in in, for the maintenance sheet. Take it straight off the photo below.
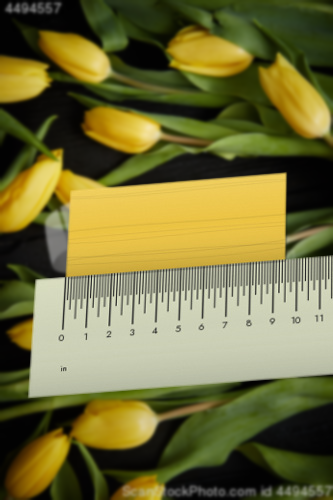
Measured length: 9.5 in
